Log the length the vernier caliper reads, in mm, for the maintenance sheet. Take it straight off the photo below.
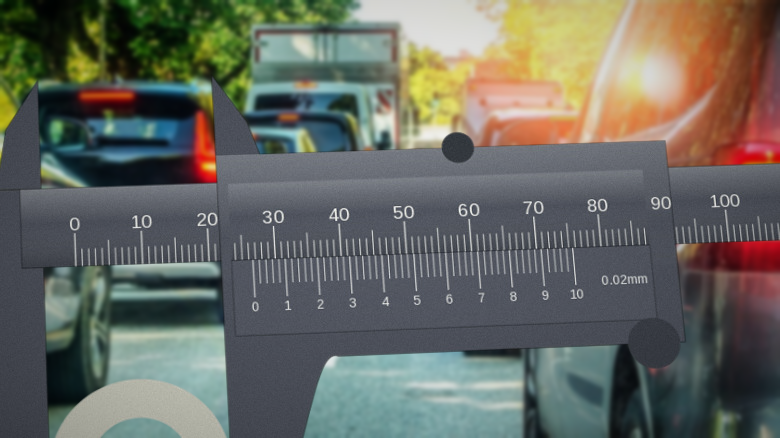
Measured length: 26.6 mm
